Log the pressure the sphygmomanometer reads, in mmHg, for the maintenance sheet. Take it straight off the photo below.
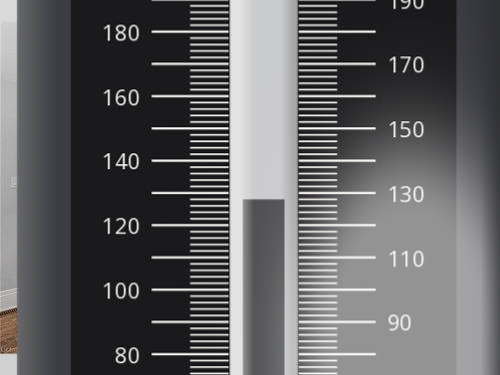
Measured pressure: 128 mmHg
